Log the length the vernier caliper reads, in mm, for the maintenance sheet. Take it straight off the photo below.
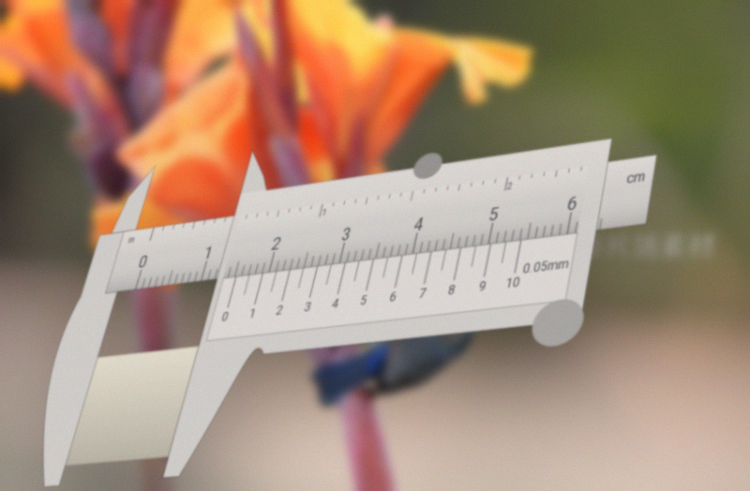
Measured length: 15.2 mm
